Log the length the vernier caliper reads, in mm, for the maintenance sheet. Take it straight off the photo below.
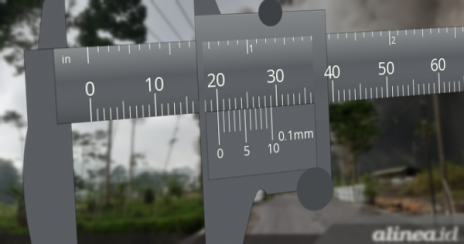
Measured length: 20.0 mm
